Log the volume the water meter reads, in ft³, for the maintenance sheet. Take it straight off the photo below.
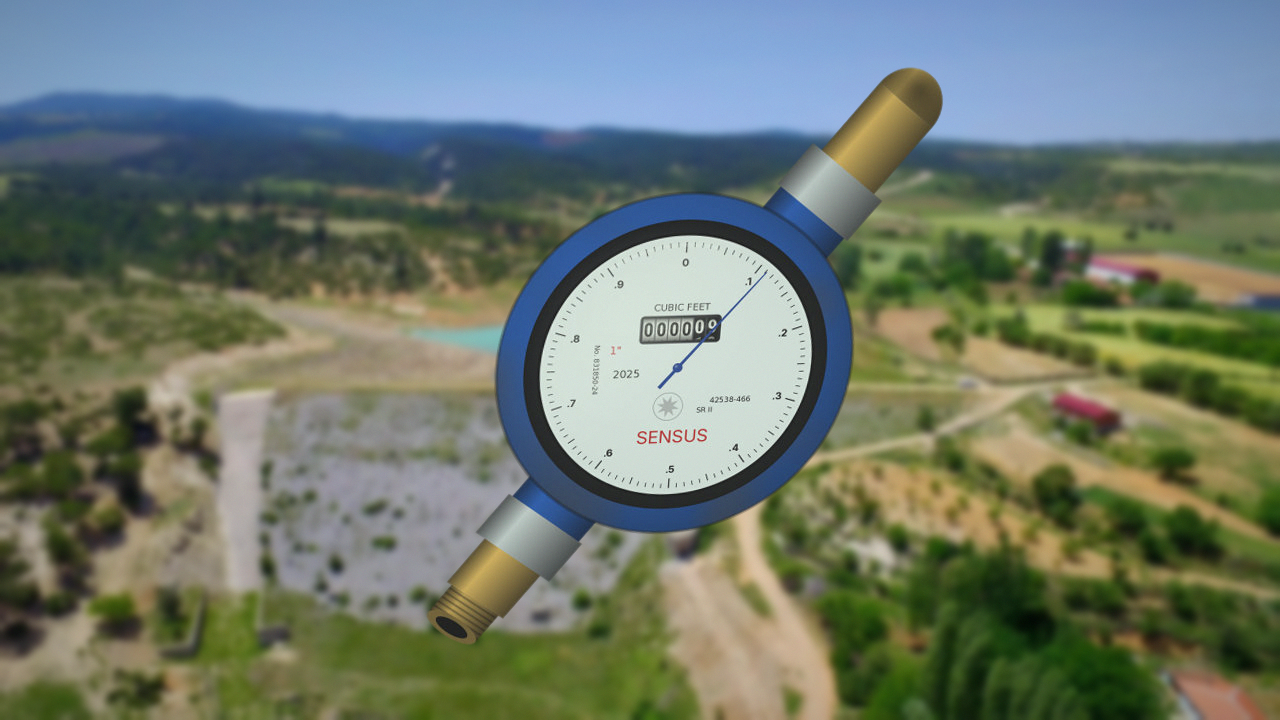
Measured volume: 9.11 ft³
